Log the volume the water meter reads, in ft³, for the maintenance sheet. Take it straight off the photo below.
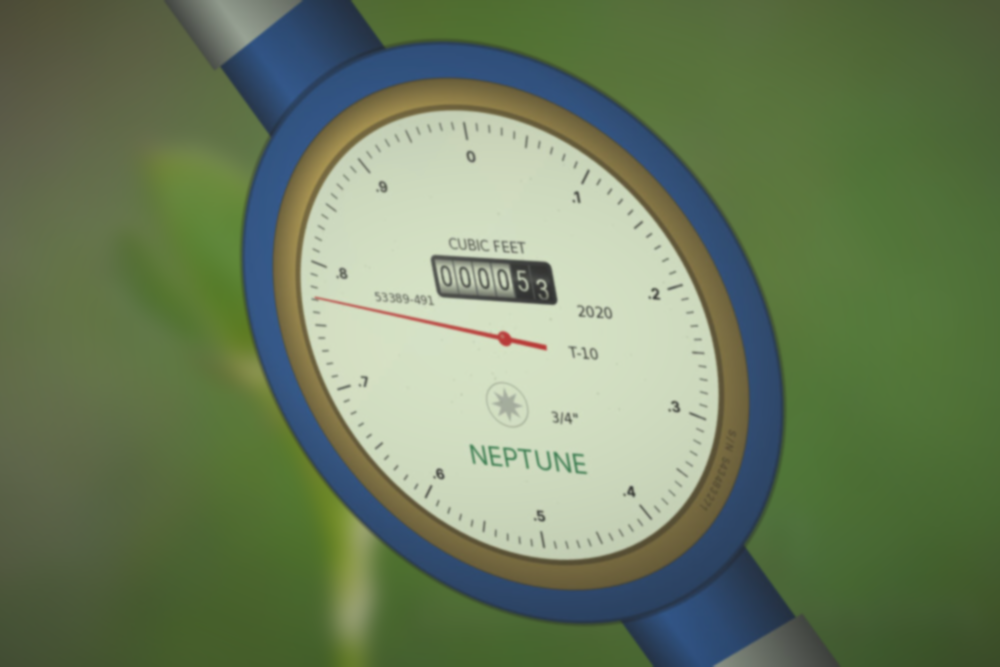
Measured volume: 52.77 ft³
